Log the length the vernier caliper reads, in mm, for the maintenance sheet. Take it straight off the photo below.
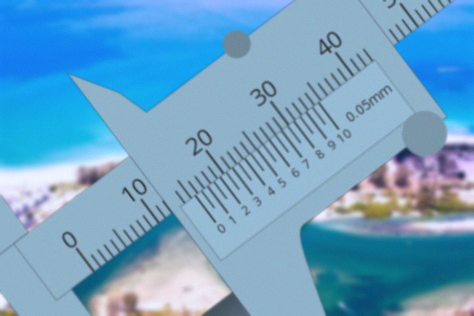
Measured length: 15.6 mm
